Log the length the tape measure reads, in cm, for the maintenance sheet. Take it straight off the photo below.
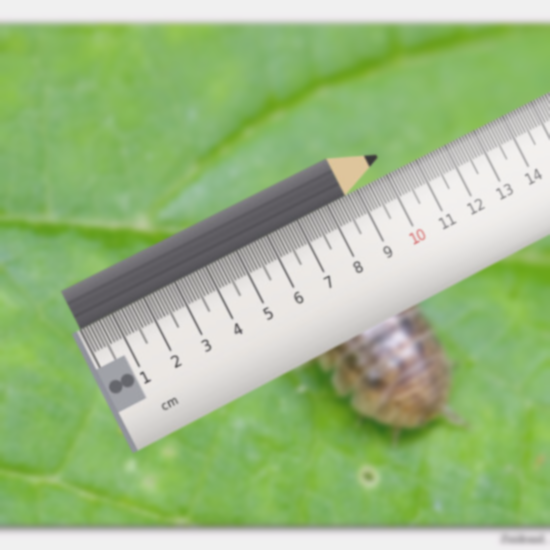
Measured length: 10 cm
